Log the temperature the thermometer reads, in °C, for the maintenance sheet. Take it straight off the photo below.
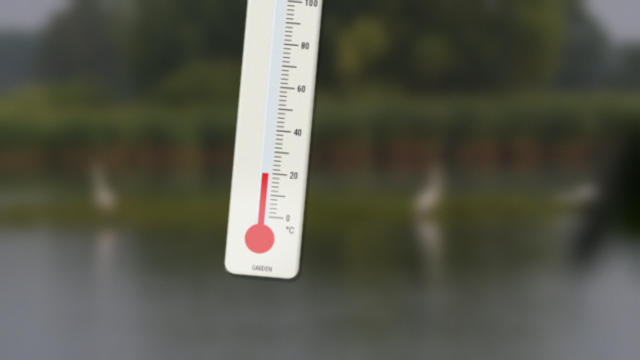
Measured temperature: 20 °C
